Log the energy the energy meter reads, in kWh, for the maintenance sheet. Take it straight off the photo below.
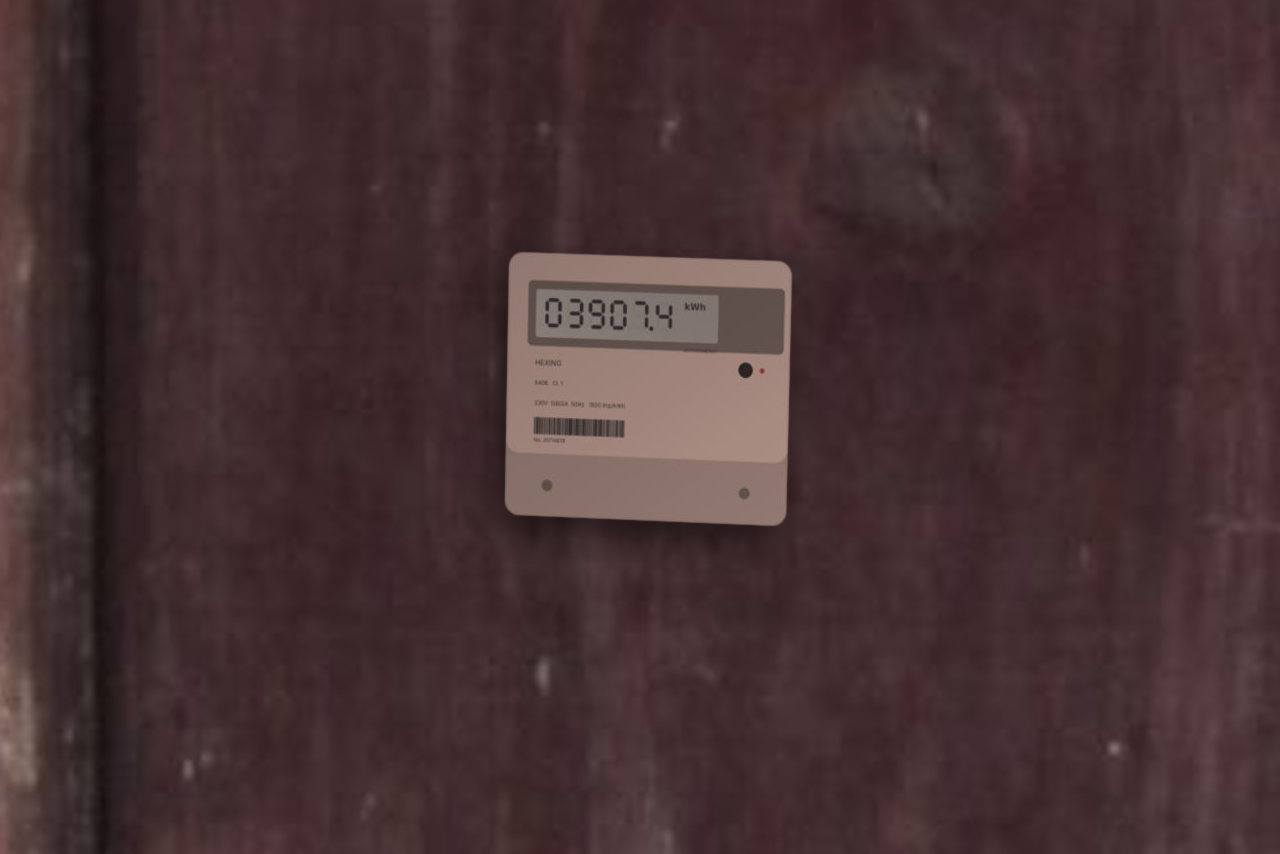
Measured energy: 3907.4 kWh
